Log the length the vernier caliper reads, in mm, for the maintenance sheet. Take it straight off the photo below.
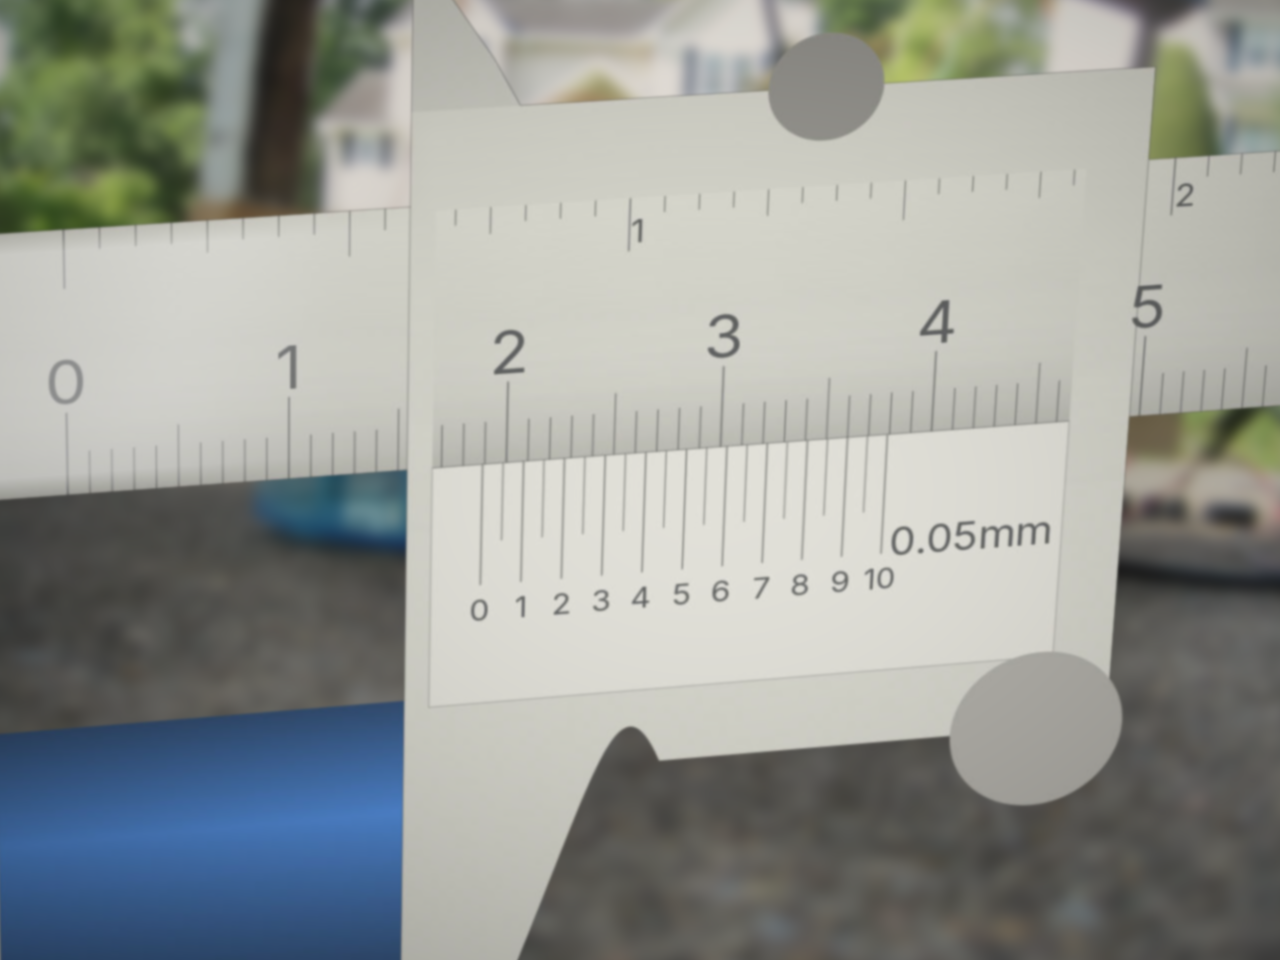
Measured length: 18.9 mm
